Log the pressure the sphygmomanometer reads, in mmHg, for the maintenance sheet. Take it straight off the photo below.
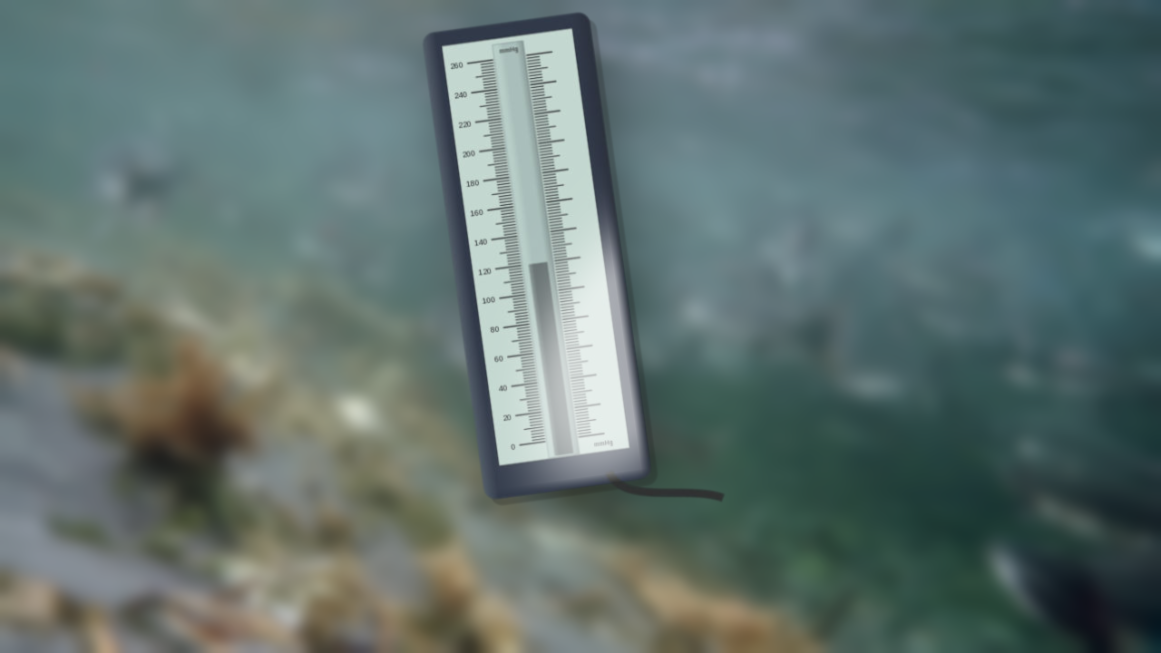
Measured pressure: 120 mmHg
